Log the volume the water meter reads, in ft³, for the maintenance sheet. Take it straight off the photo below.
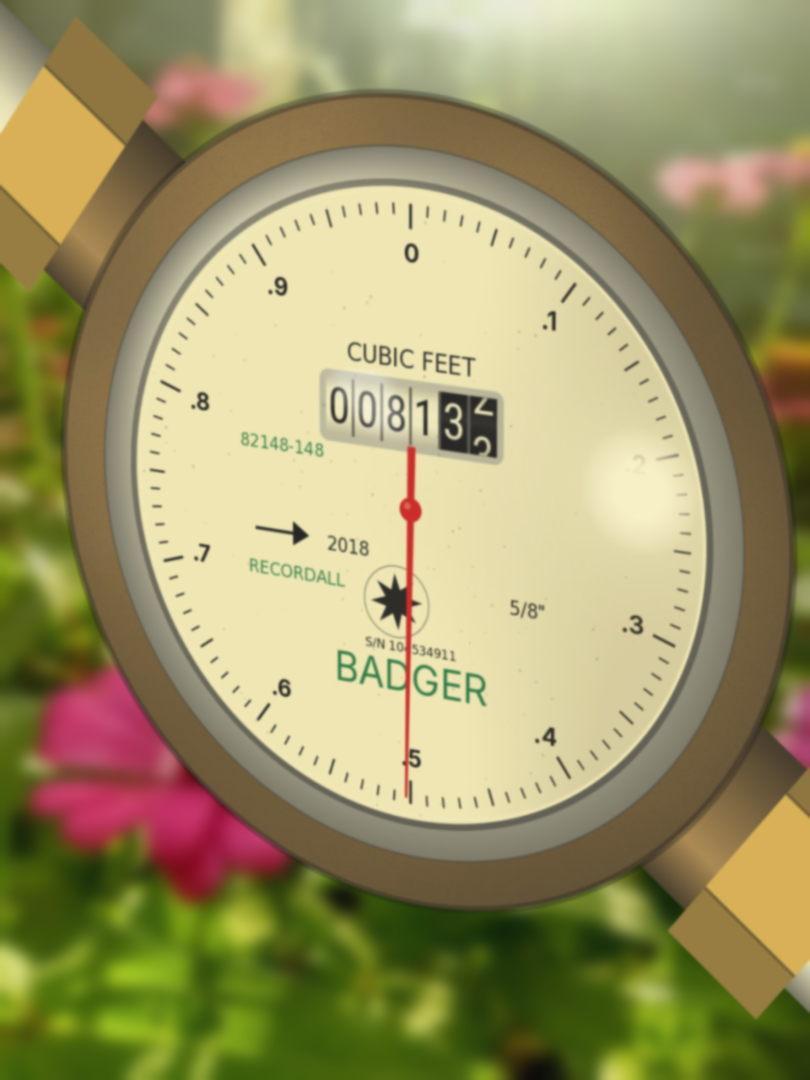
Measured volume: 8132.50 ft³
